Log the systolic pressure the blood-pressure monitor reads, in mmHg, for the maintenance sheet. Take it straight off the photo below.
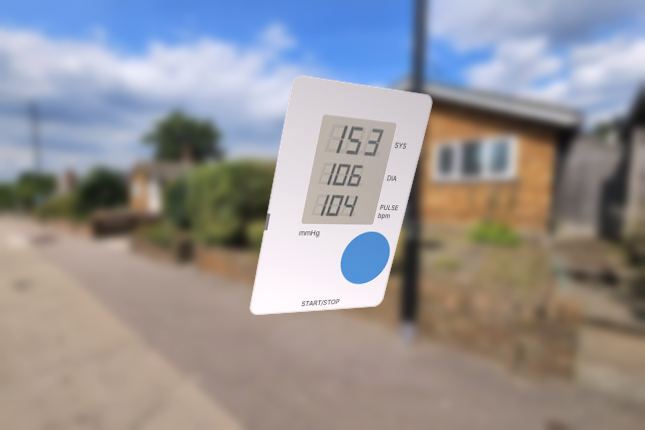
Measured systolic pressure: 153 mmHg
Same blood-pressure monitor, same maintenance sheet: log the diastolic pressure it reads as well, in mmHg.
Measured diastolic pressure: 106 mmHg
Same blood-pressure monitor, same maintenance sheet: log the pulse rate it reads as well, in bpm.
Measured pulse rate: 104 bpm
